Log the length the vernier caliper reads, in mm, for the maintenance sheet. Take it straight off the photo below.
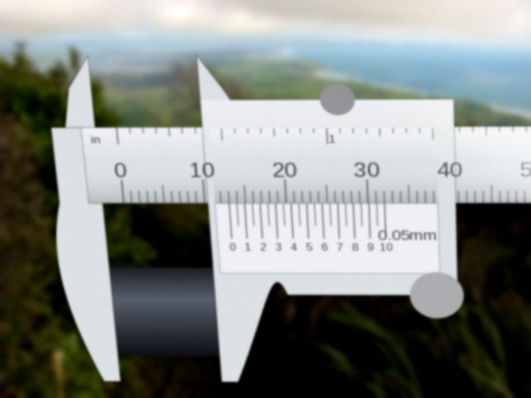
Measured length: 13.0 mm
